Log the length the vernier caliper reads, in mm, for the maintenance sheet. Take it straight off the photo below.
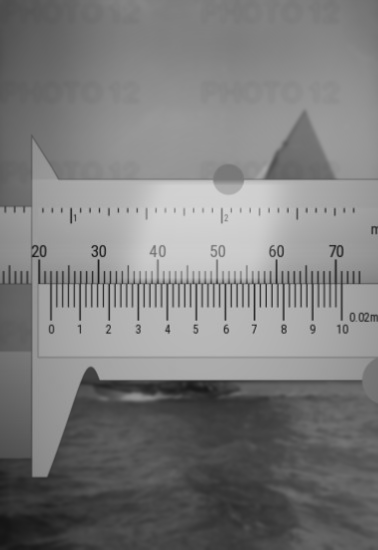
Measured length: 22.0 mm
